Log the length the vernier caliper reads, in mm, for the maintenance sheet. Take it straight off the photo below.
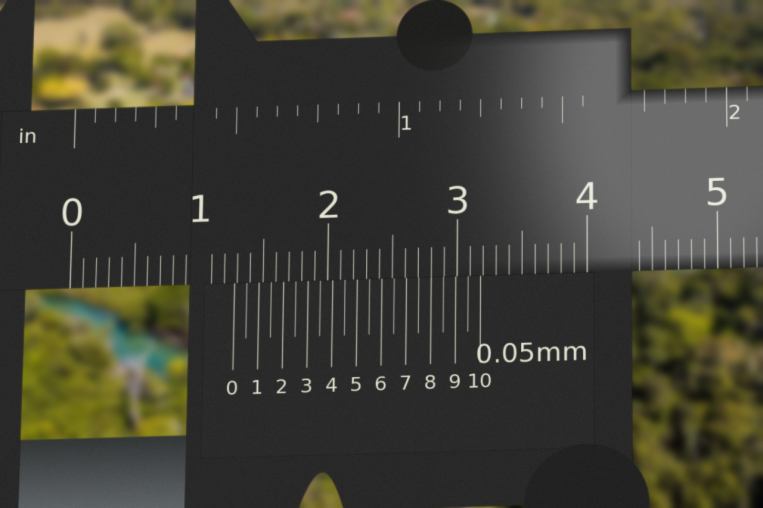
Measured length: 12.8 mm
